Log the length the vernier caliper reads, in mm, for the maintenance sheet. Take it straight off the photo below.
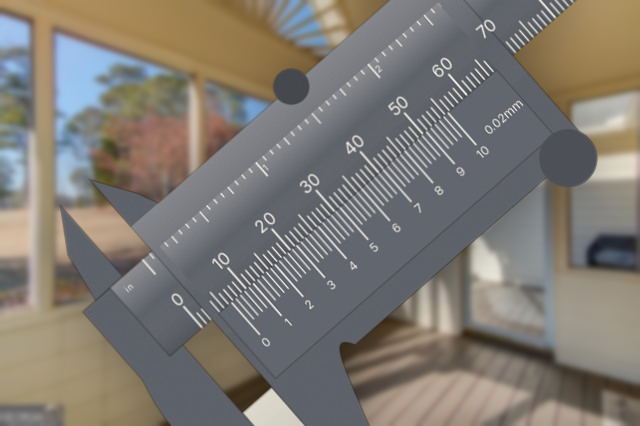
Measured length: 6.6 mm
